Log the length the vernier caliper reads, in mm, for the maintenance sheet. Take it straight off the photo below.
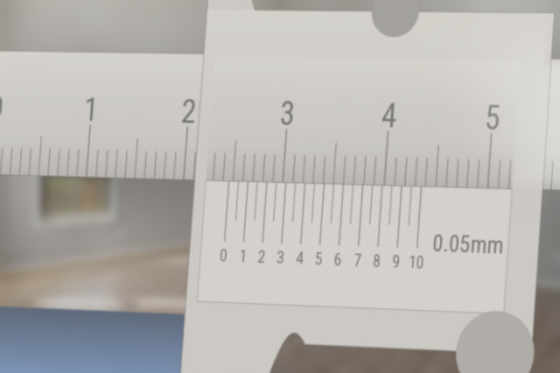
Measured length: 24.6 mm
